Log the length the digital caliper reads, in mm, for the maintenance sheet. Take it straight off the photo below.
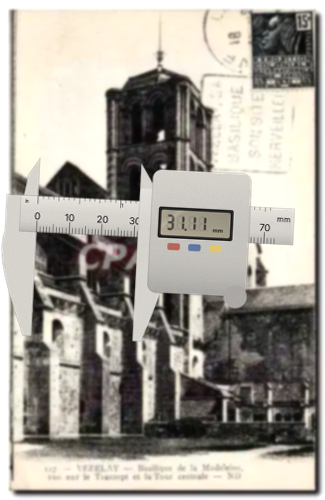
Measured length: 31.11 mm
